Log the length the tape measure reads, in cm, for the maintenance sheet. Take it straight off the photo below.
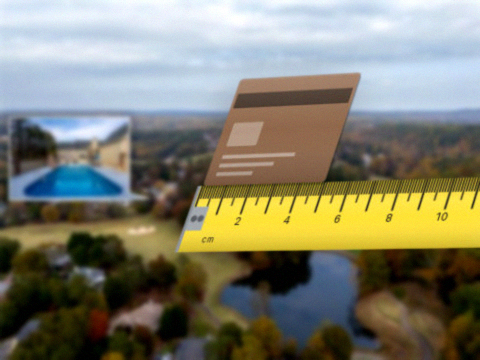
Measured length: 5 cm
